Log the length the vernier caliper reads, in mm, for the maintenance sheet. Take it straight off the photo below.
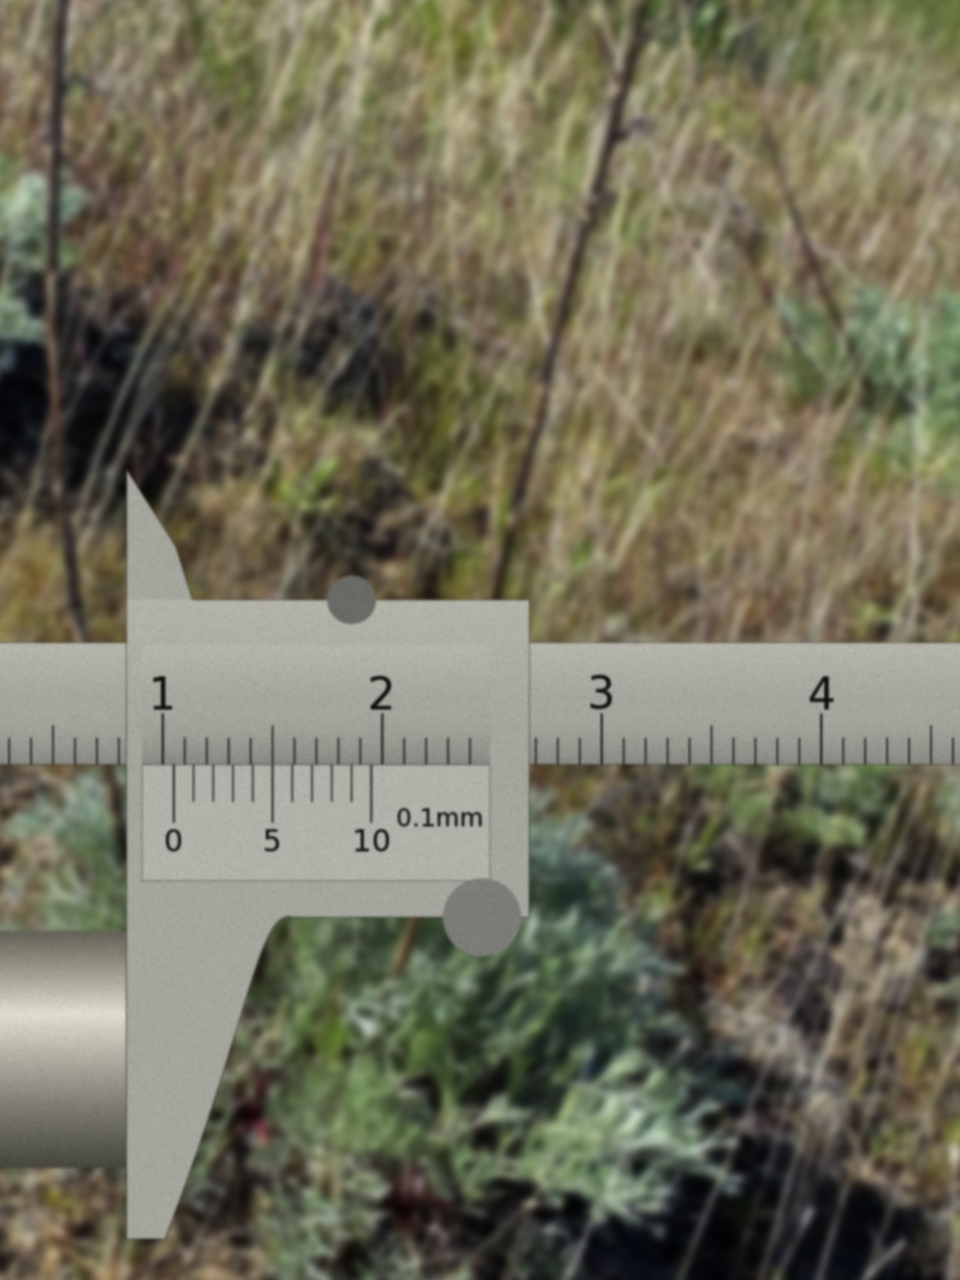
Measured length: 10.5 mm
